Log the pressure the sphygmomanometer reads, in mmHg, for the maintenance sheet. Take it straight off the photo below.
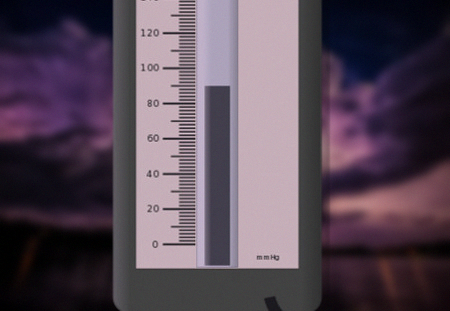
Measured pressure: 90 mmHg
